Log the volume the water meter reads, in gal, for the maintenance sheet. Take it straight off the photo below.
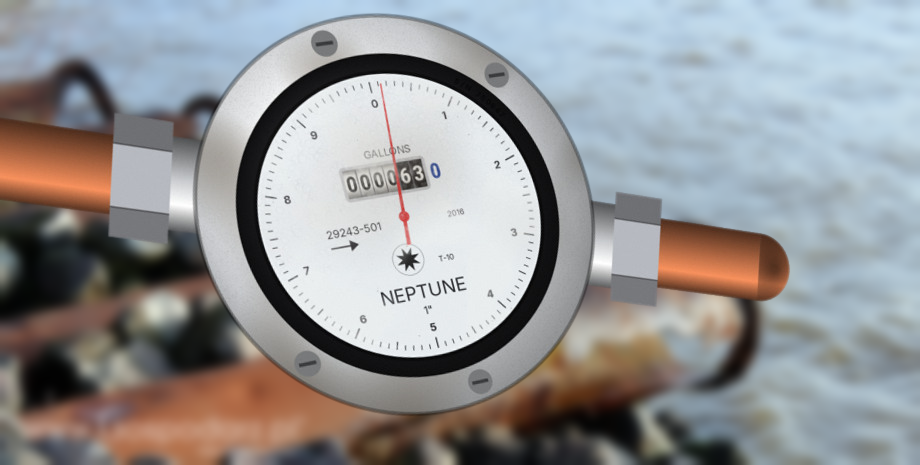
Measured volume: 630.1 gal
